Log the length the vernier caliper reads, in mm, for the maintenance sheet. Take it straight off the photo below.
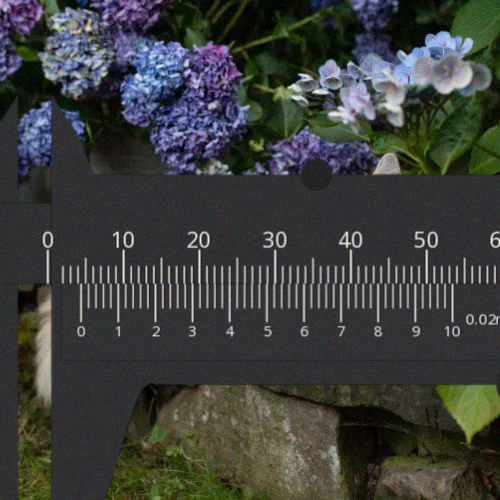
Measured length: 4.4 mm
